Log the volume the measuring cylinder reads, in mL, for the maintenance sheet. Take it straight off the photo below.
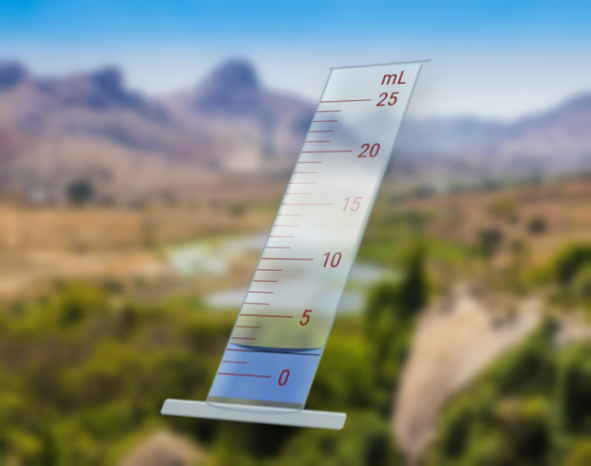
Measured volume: 2 mL
